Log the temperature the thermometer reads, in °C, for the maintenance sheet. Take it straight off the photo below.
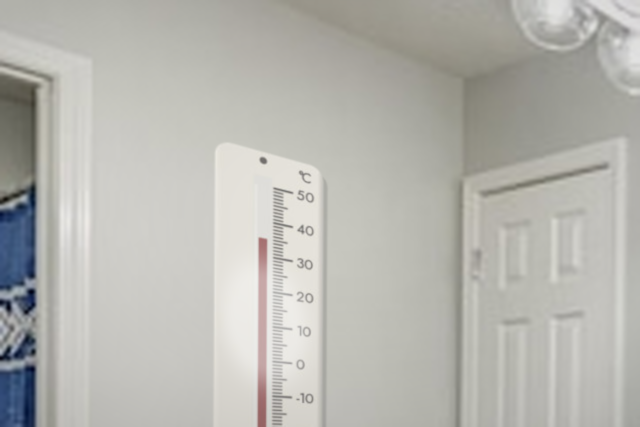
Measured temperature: 35 °C
